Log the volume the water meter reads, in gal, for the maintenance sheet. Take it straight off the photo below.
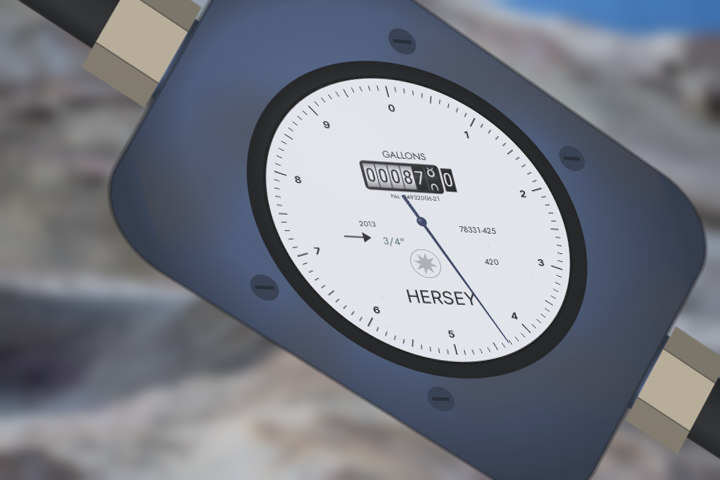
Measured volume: 8784.3 gal
